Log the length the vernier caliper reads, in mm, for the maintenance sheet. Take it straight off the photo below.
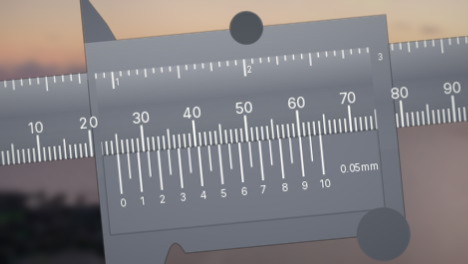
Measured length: 25.0 mm
